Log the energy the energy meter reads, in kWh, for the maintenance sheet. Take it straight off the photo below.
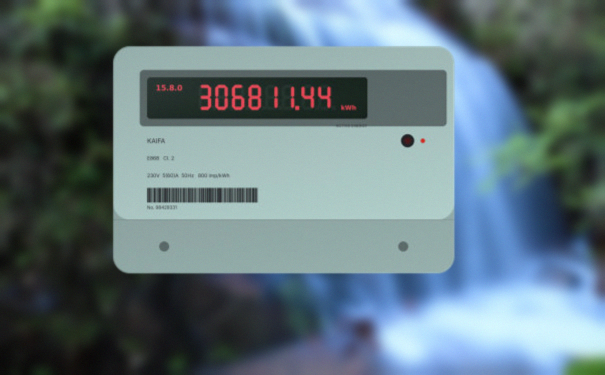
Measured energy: 306811.44 kWh
